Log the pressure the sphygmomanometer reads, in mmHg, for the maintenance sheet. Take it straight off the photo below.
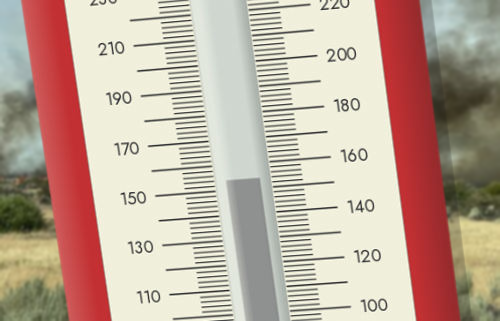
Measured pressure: 154 mmHg
